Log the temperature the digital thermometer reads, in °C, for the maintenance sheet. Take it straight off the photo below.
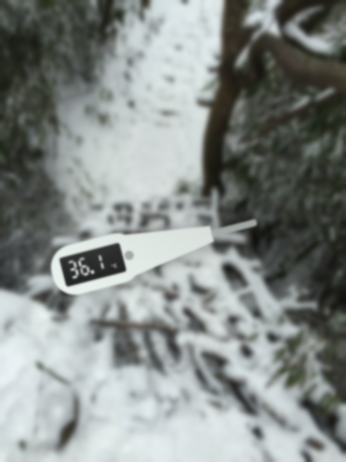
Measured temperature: 36.1 °C
